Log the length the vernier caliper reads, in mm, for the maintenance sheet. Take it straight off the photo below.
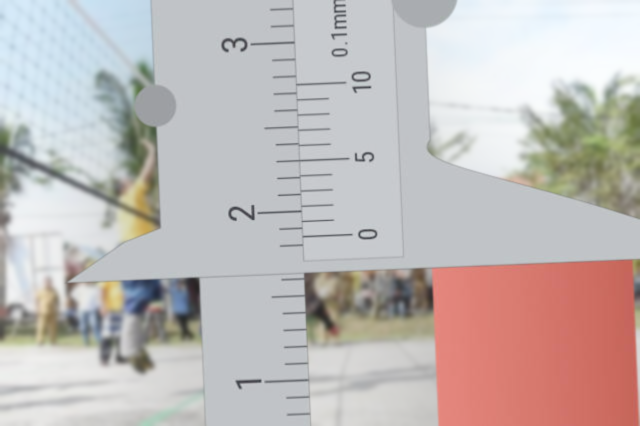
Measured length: 18.5 mm
